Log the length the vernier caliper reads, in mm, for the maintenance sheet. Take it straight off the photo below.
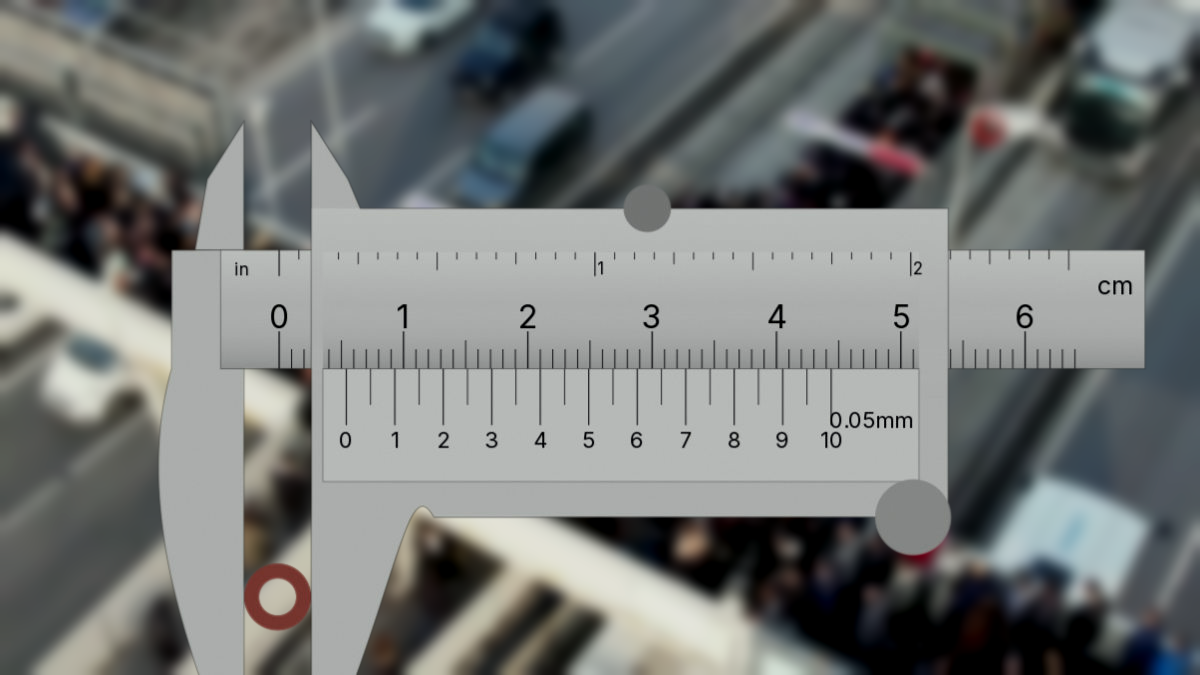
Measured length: 5.4 mm
